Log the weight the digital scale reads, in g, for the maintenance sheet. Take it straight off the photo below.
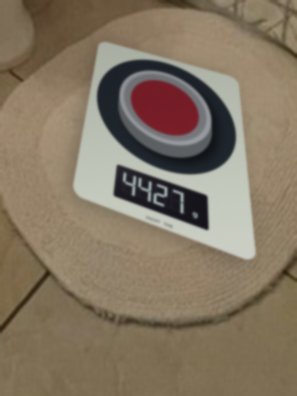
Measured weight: 4427 g
